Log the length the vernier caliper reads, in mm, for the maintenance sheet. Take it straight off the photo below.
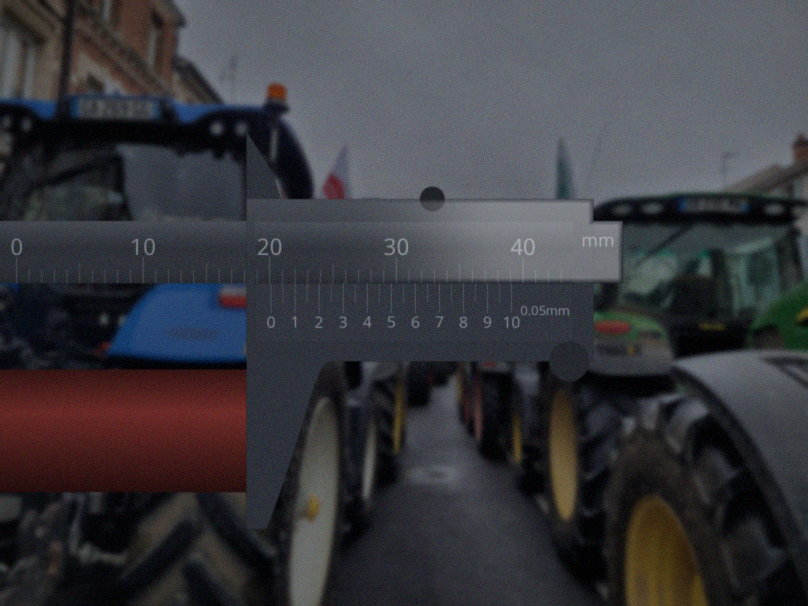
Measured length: 20.1 mm
